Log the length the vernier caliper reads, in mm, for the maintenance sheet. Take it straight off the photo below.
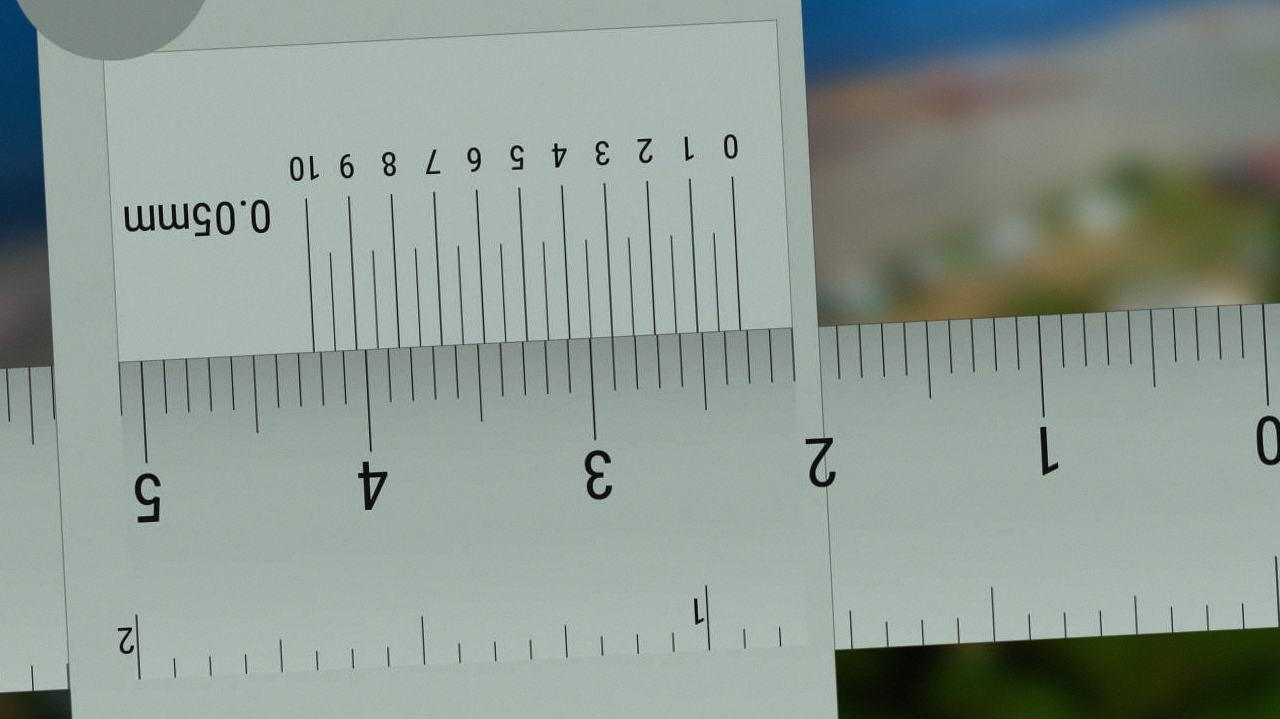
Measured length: 23.3 mm
